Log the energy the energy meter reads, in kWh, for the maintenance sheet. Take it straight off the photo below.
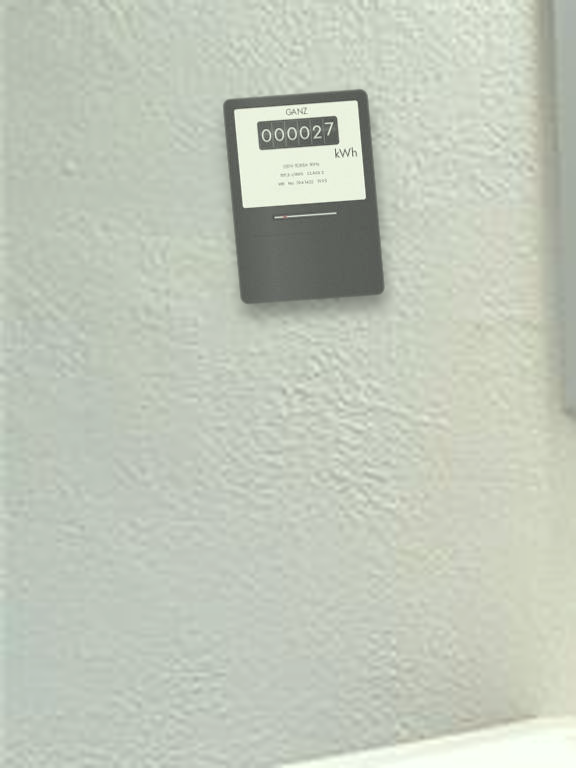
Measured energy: 27 kWh
